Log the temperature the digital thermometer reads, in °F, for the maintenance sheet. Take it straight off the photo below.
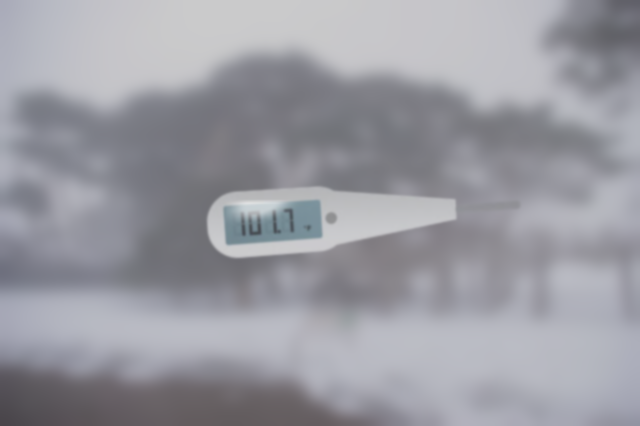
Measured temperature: 101.7 °F
